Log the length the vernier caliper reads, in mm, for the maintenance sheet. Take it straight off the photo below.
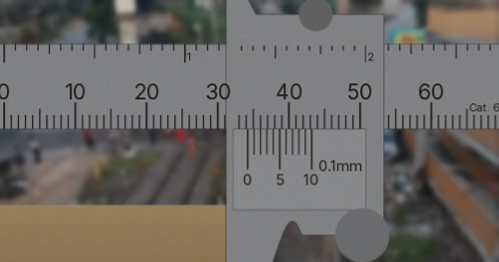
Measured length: 34.2 mm
